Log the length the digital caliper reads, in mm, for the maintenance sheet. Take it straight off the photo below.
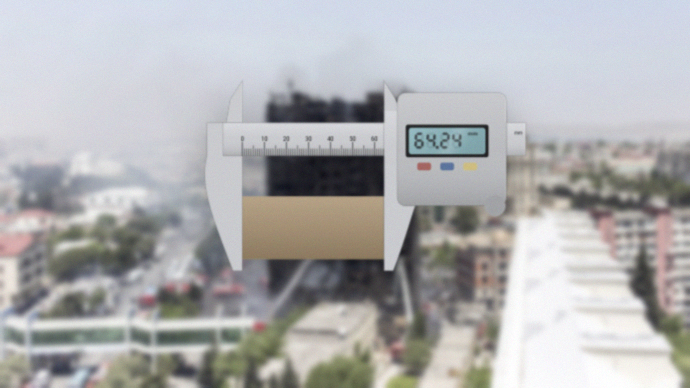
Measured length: 64.24 mm
